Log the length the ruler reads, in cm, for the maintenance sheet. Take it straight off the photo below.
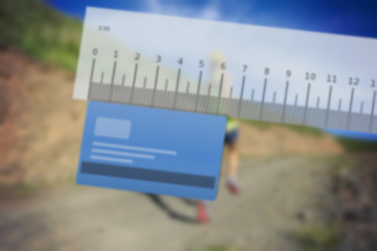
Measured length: 6.5 cm
